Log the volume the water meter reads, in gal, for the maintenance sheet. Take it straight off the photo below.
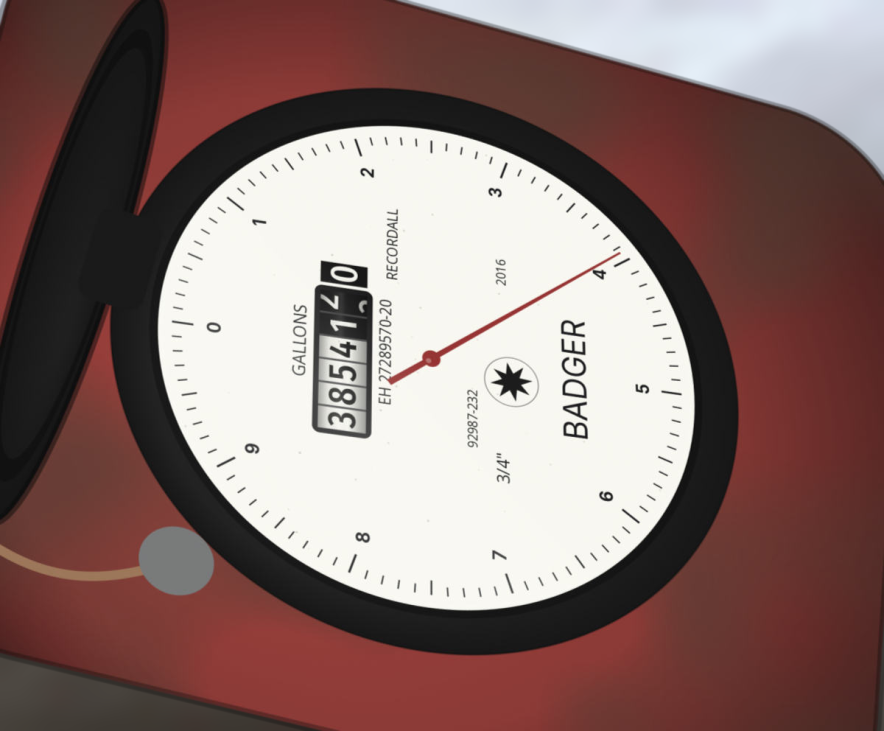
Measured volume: 3854123.9 gal
